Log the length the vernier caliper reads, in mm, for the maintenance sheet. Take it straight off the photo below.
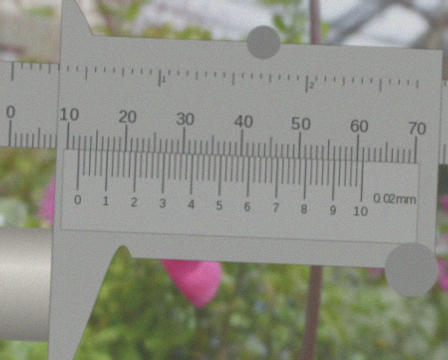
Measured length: 12.0 mm
